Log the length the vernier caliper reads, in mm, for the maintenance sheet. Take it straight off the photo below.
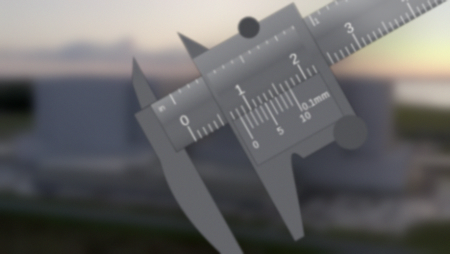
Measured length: 8.0 mm
